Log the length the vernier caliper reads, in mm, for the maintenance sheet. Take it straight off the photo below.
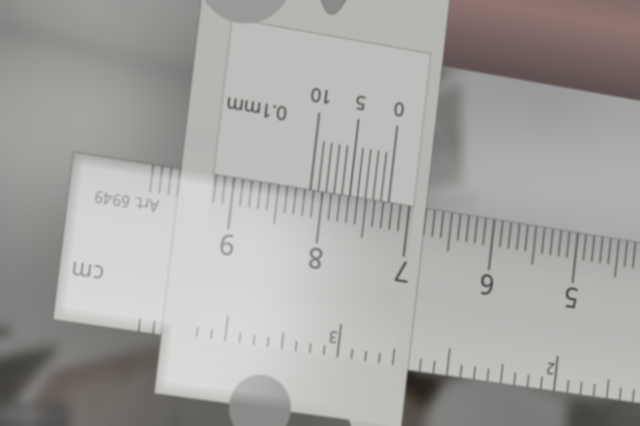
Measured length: 72.4 mm
